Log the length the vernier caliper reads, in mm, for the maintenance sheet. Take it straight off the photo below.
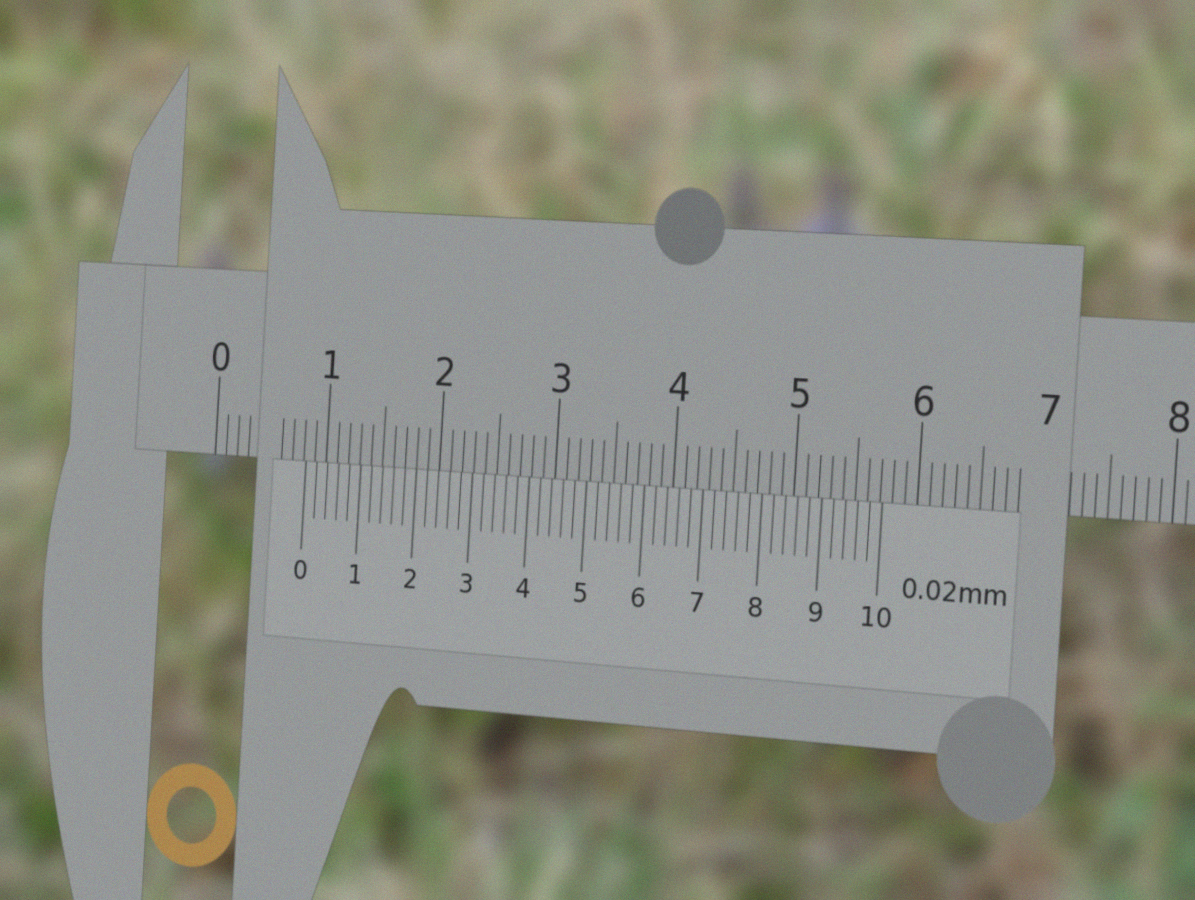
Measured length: 8.2 mm
